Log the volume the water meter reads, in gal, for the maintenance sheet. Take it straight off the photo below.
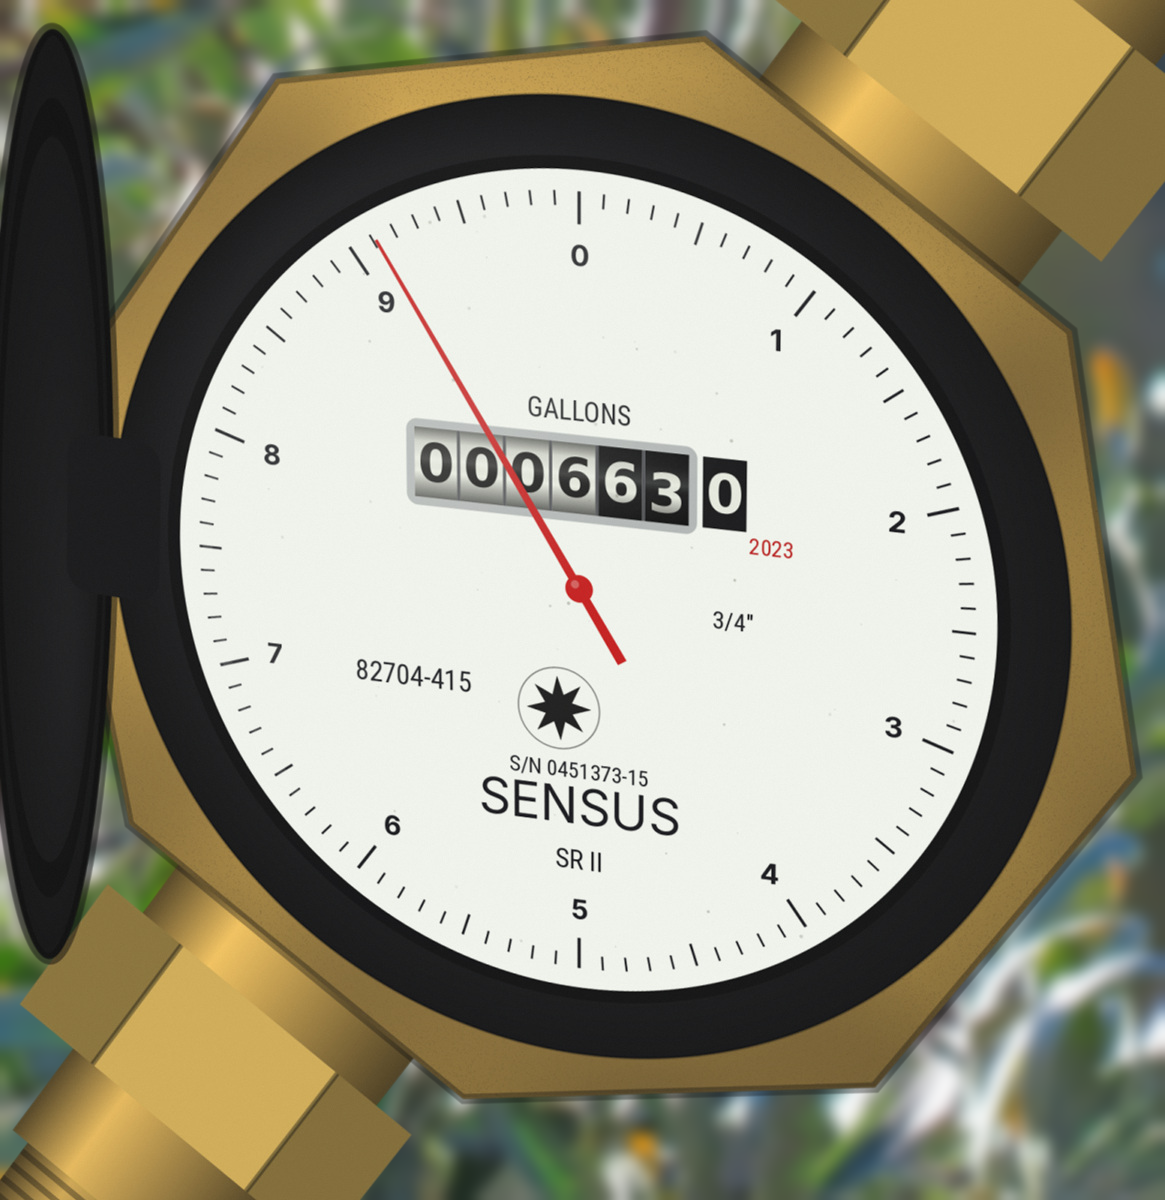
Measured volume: 6629.1 gal
